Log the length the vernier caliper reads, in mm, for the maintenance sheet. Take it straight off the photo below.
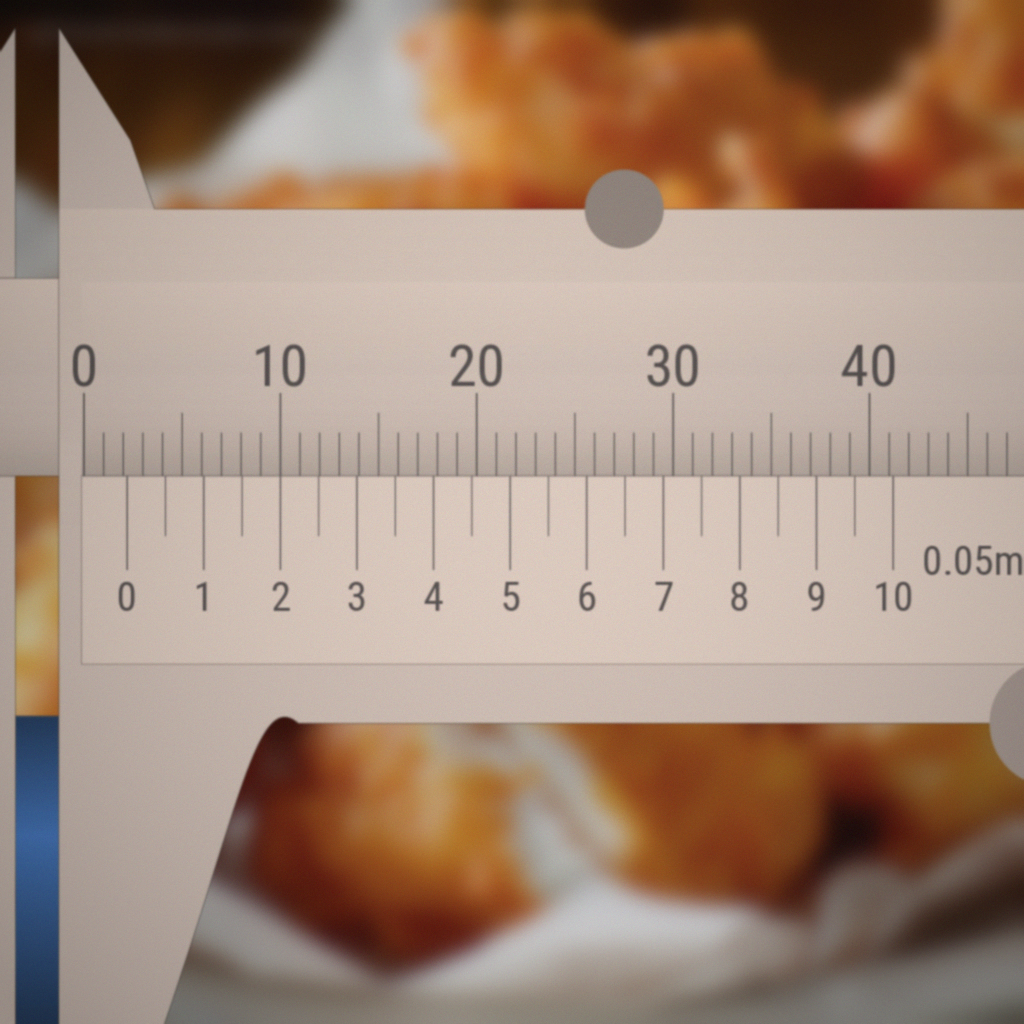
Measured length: 2.2 mm
